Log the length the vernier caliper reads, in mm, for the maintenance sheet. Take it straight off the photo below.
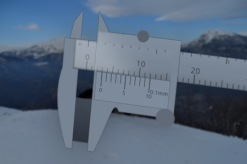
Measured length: 3.0 mm
